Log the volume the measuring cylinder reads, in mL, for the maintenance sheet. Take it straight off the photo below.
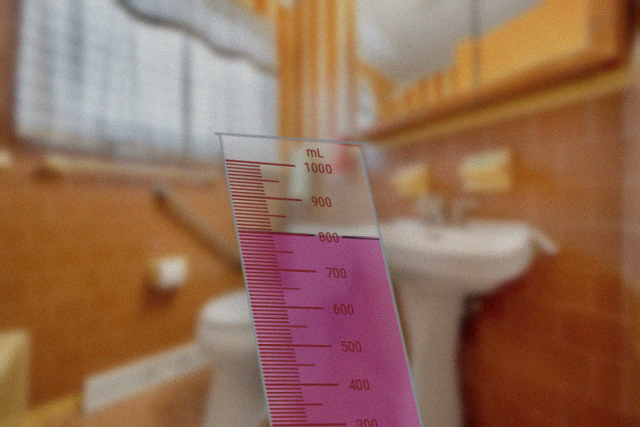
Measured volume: 800 mL
